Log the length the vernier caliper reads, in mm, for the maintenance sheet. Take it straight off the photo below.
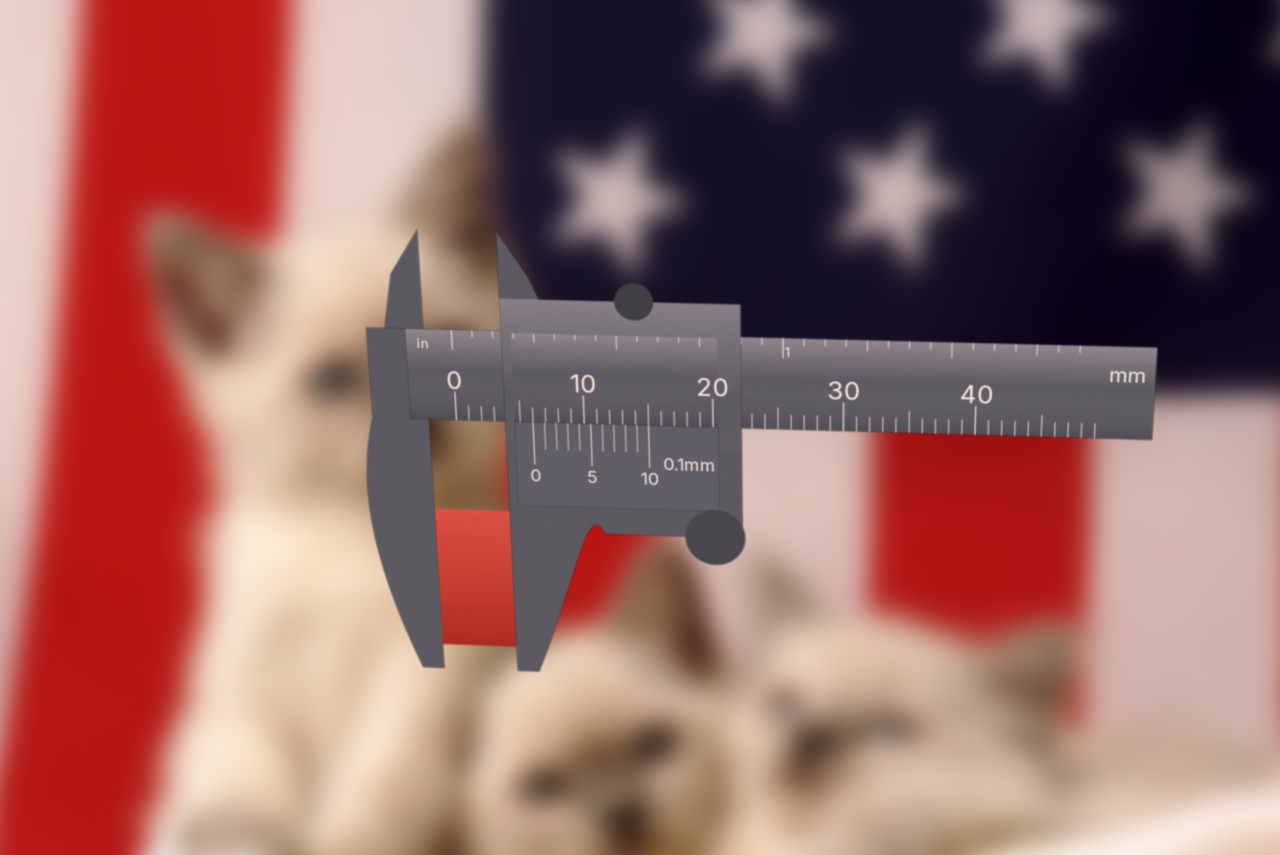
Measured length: 6.0 mm
